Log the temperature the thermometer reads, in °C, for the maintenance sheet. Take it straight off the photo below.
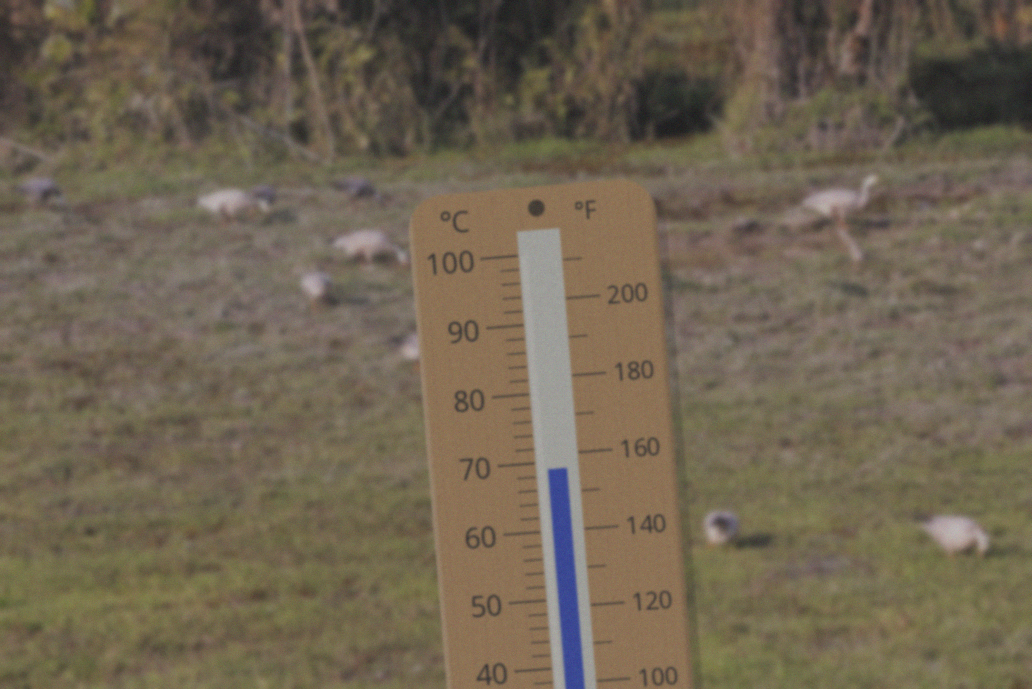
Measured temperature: 69 °C
